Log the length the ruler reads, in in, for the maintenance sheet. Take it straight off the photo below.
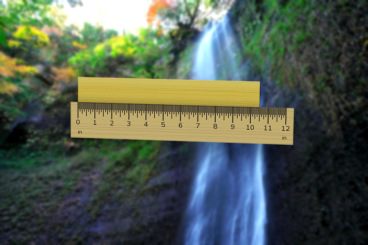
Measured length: 10.5 in
